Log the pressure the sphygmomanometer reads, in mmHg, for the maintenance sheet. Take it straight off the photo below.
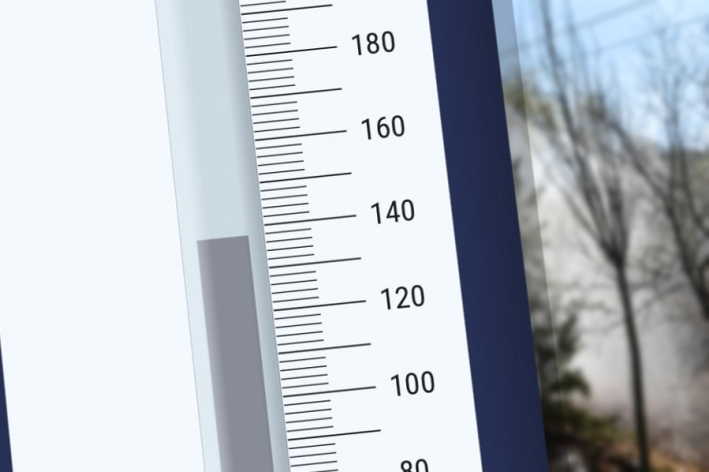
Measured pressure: 138 mmHg
